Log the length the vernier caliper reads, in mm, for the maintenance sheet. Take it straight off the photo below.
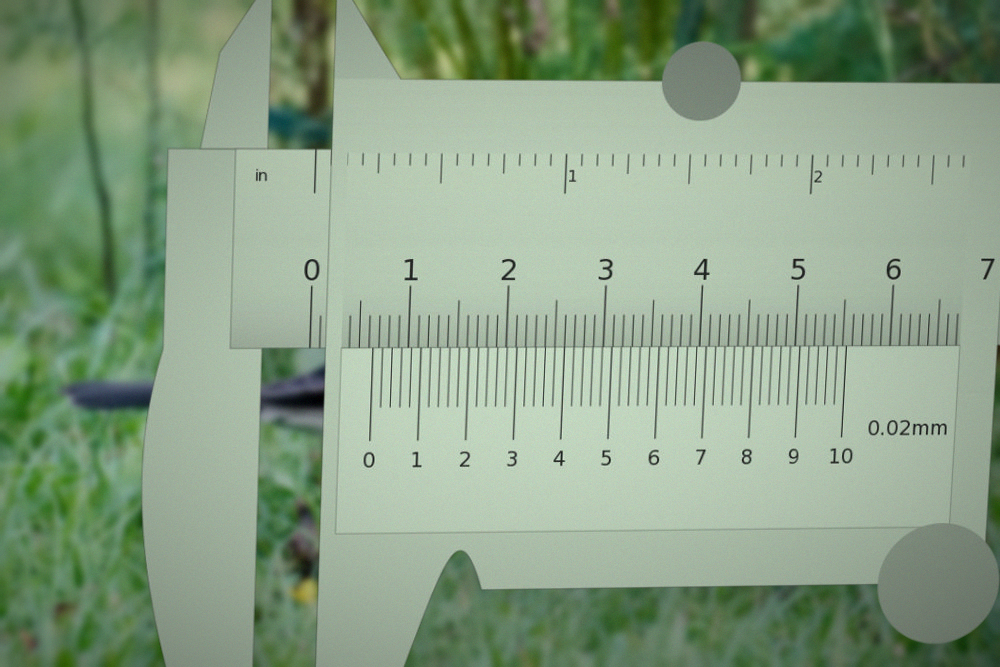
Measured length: 6.4 mm
